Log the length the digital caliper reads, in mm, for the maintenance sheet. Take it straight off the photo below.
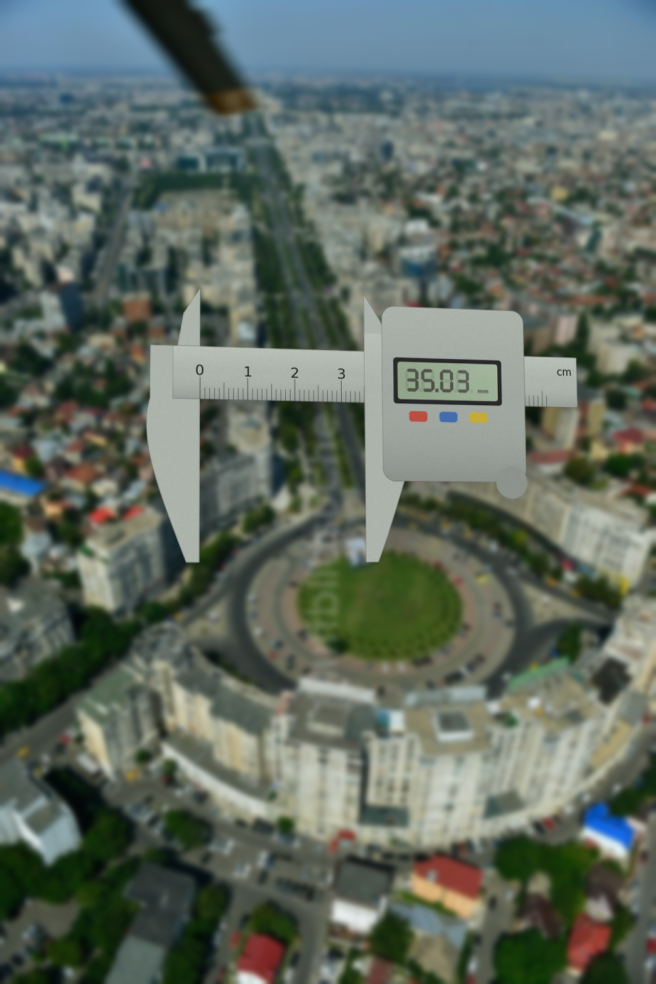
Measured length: 35.03 mm
